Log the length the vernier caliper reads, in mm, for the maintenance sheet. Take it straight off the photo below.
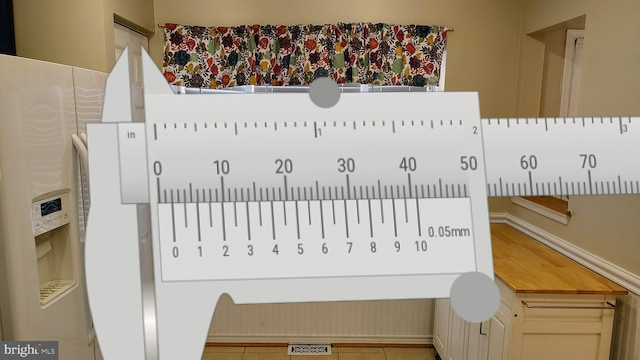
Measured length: 2.0 mm
